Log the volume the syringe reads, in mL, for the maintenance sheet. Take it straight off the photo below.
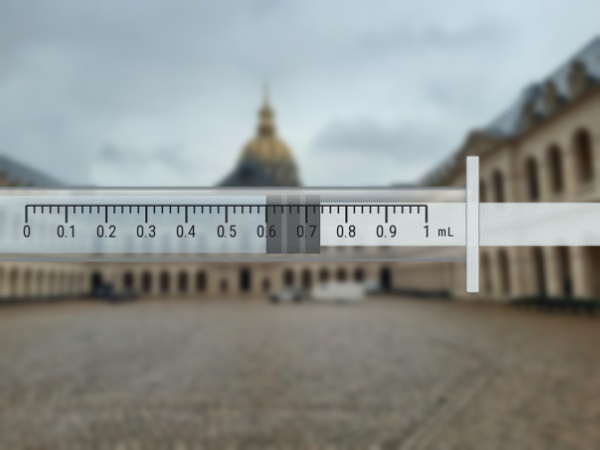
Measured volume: 0.6 mL
